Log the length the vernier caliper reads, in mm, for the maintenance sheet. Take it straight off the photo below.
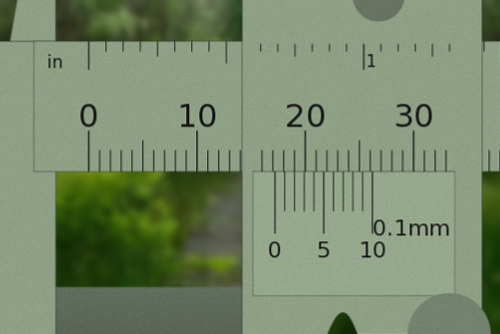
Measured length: 17.2 mm
